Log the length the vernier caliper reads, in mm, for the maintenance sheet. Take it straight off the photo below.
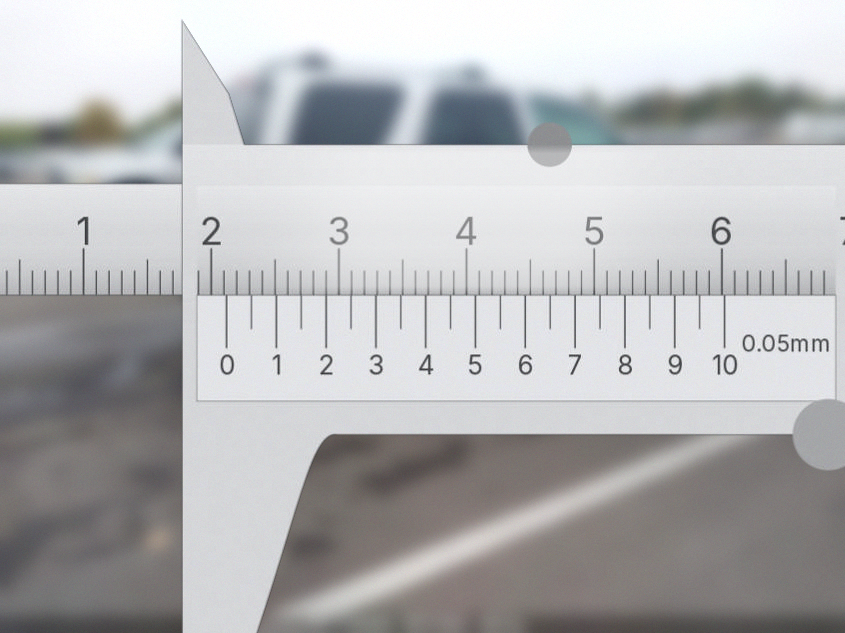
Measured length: 21.2 mm
